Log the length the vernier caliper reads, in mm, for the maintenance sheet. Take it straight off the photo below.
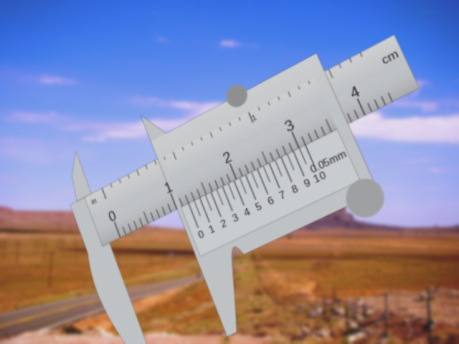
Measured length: 12.0 mm
